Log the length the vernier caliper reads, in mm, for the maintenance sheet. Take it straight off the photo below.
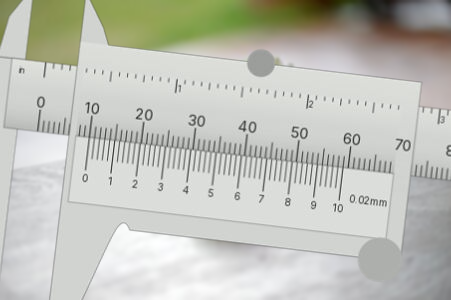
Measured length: 10.0 mm
